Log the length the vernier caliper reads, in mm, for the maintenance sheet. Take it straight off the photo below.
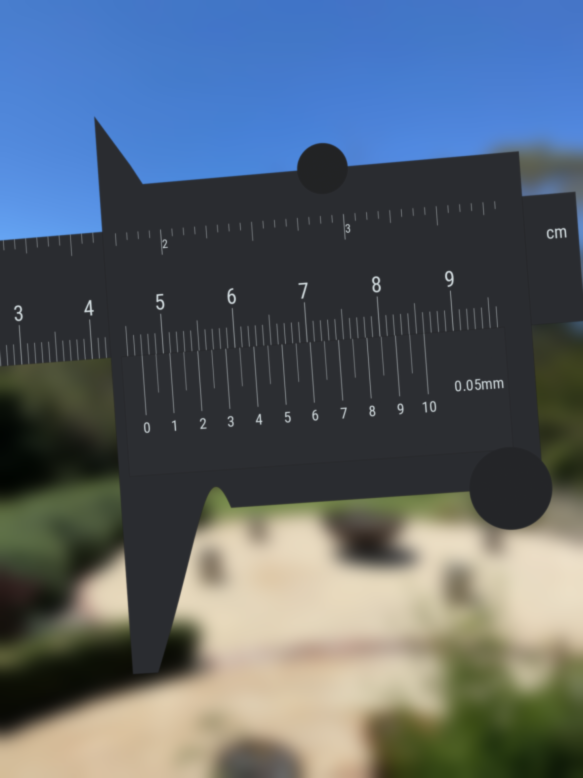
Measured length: 47.0 mm
